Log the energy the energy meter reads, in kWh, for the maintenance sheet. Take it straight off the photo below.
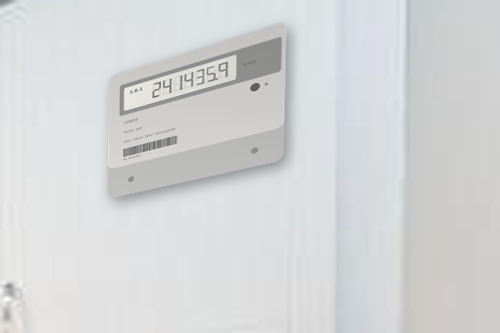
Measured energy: 241435.9 kWh
